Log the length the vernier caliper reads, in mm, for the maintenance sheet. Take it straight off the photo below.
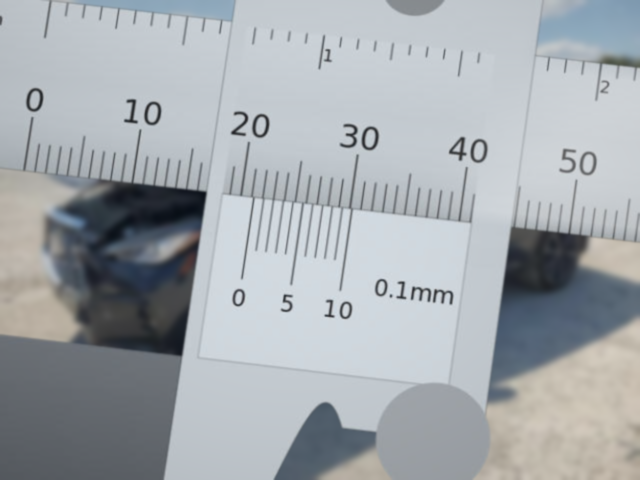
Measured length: 21.2 mm
